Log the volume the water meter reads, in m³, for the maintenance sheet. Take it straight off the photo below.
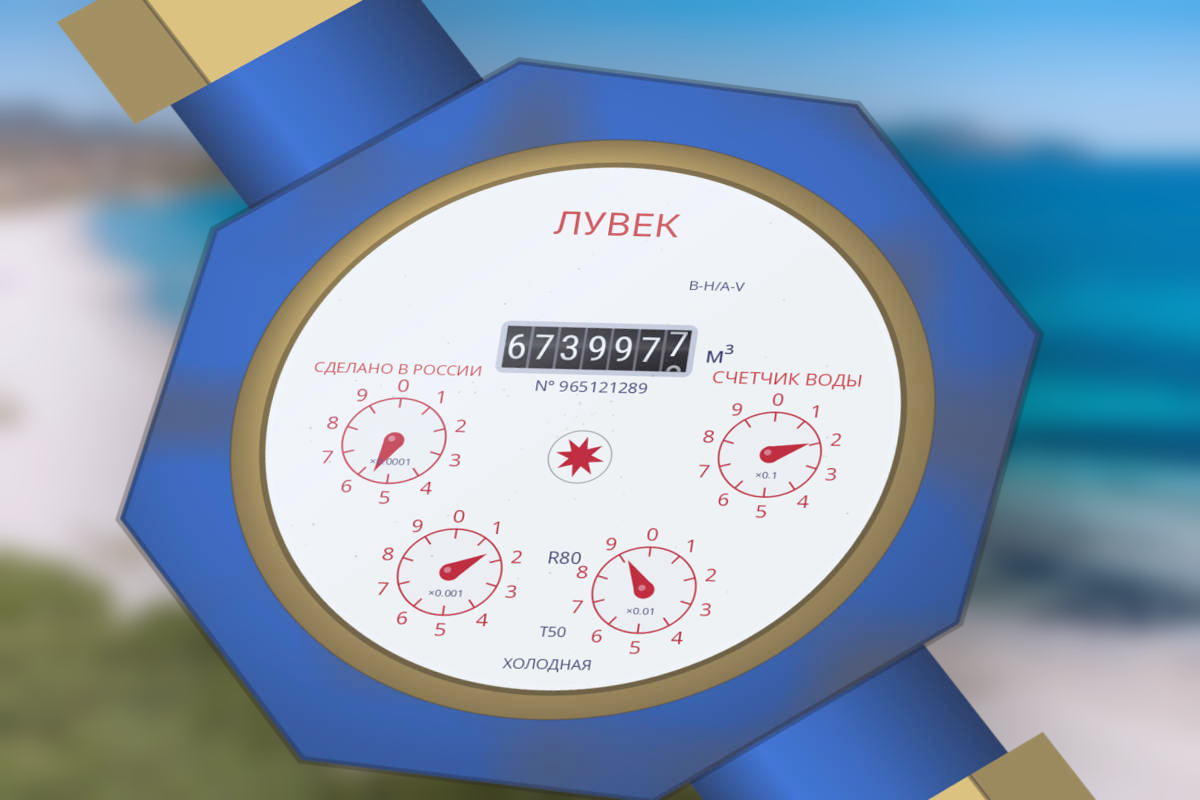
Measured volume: 6739977.1915 m³
